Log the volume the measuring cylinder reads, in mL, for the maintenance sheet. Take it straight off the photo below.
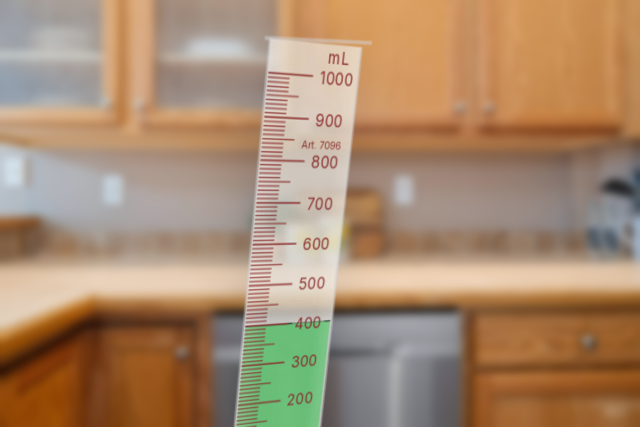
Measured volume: 400 mL
